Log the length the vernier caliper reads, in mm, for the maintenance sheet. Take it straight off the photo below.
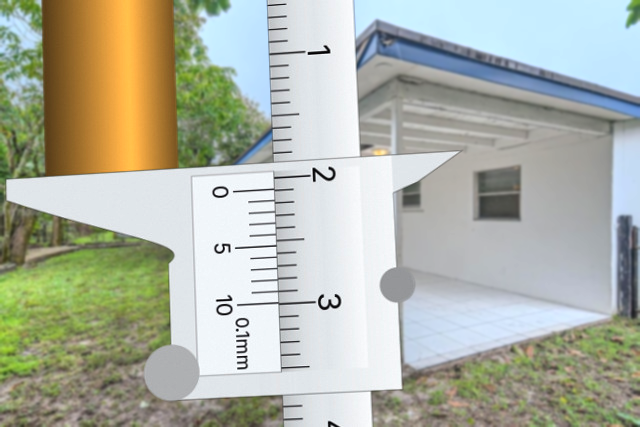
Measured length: 20.9 mm
